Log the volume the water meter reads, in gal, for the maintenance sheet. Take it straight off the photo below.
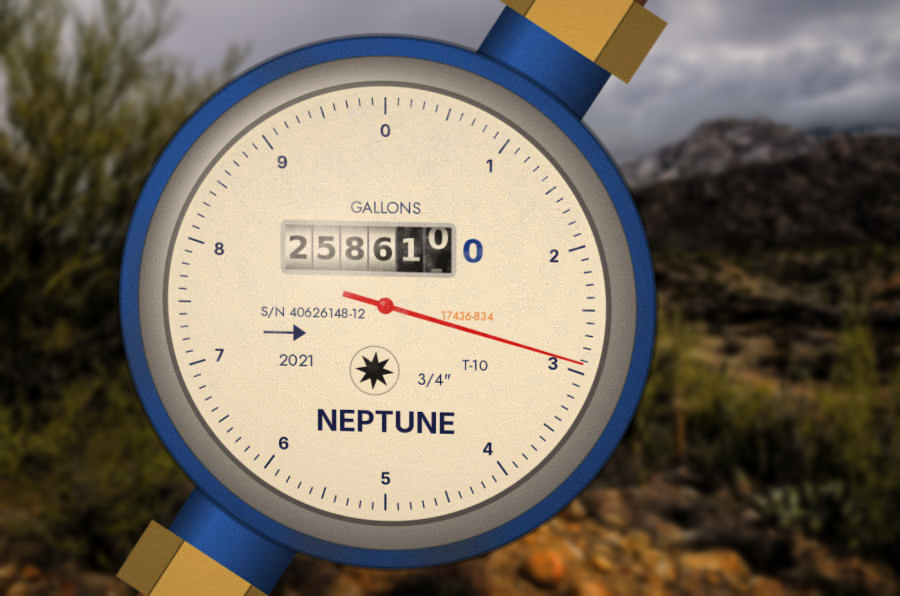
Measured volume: 2586102.9 gal
